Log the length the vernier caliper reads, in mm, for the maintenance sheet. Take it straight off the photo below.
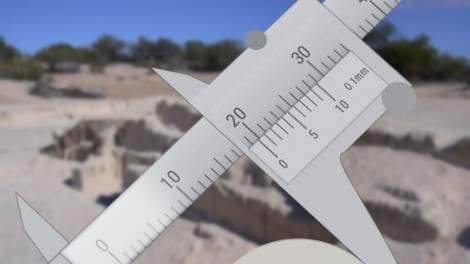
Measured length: 19.8 mm
